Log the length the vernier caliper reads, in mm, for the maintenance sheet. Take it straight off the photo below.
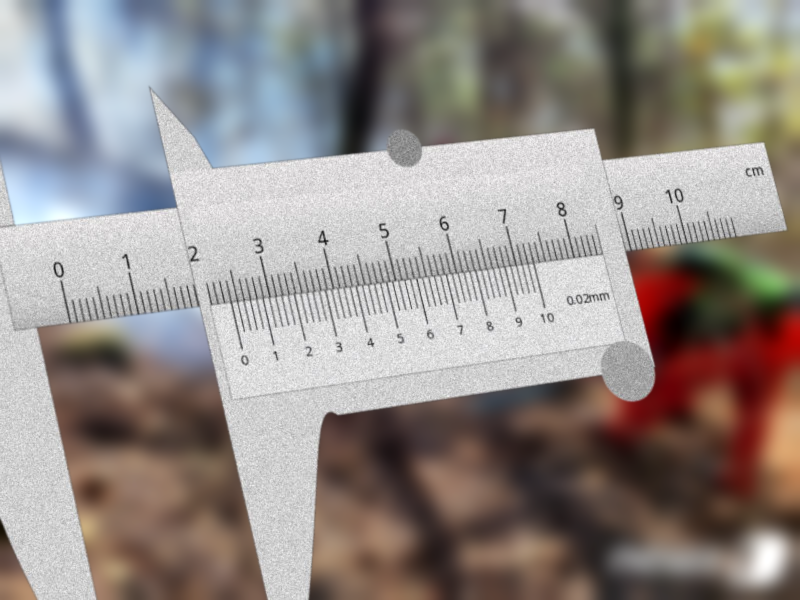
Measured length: 24.0 mm
